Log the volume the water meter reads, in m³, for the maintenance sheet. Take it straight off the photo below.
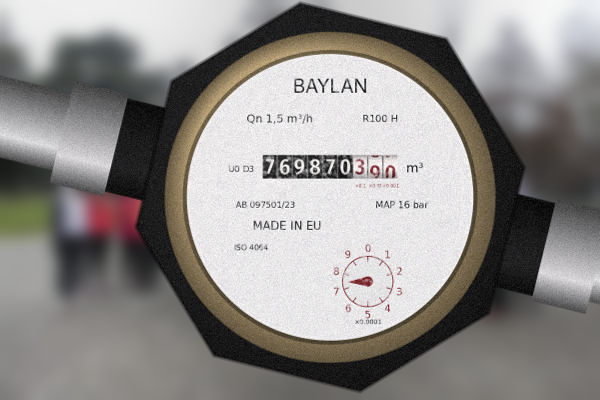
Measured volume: 769870.3897 m³
